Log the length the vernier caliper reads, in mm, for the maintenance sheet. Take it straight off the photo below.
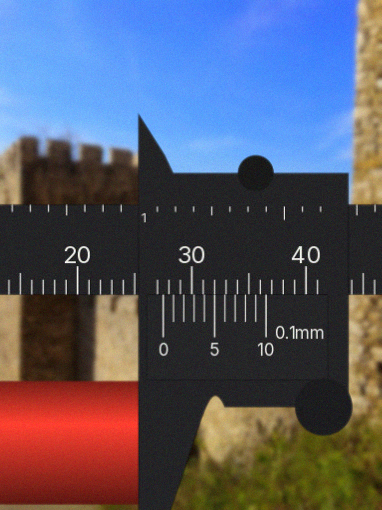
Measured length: 27.5 mm
